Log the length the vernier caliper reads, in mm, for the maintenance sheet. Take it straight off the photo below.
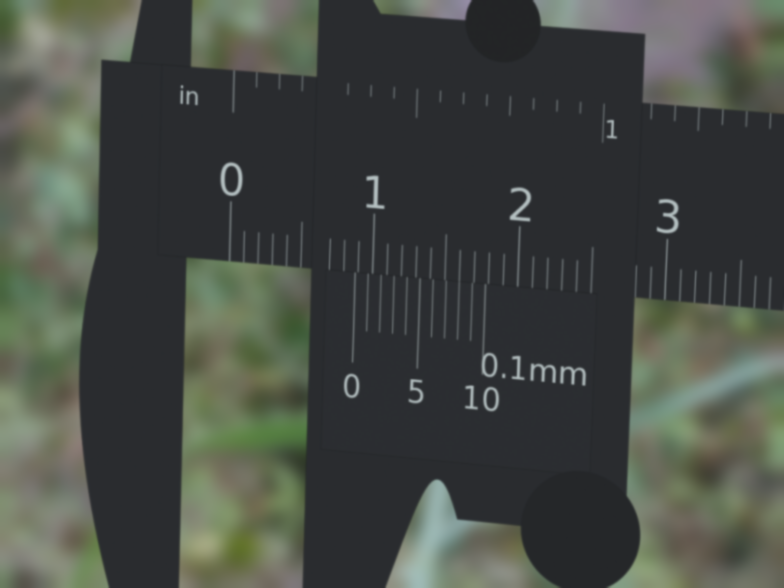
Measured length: 8.8 mm
